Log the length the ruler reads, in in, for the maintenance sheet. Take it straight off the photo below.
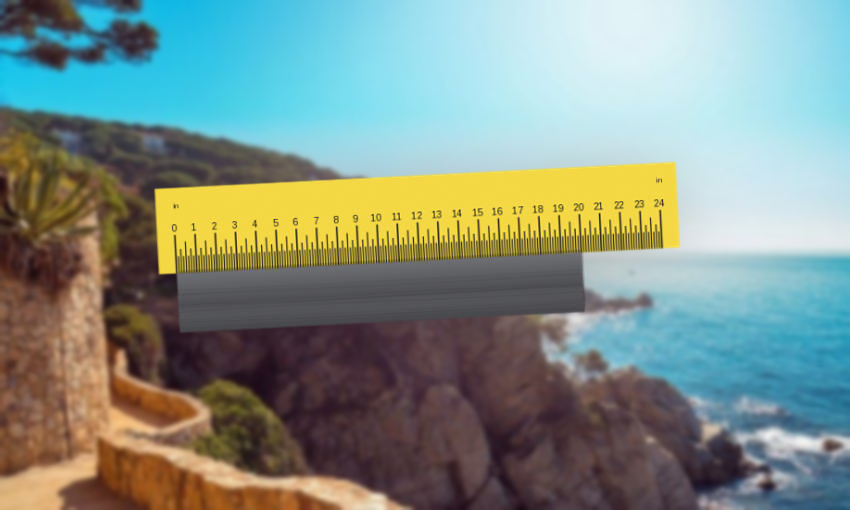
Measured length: 20 in
